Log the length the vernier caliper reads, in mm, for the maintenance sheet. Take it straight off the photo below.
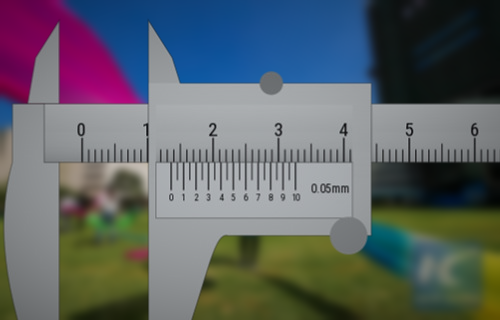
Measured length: 13.6 mm
